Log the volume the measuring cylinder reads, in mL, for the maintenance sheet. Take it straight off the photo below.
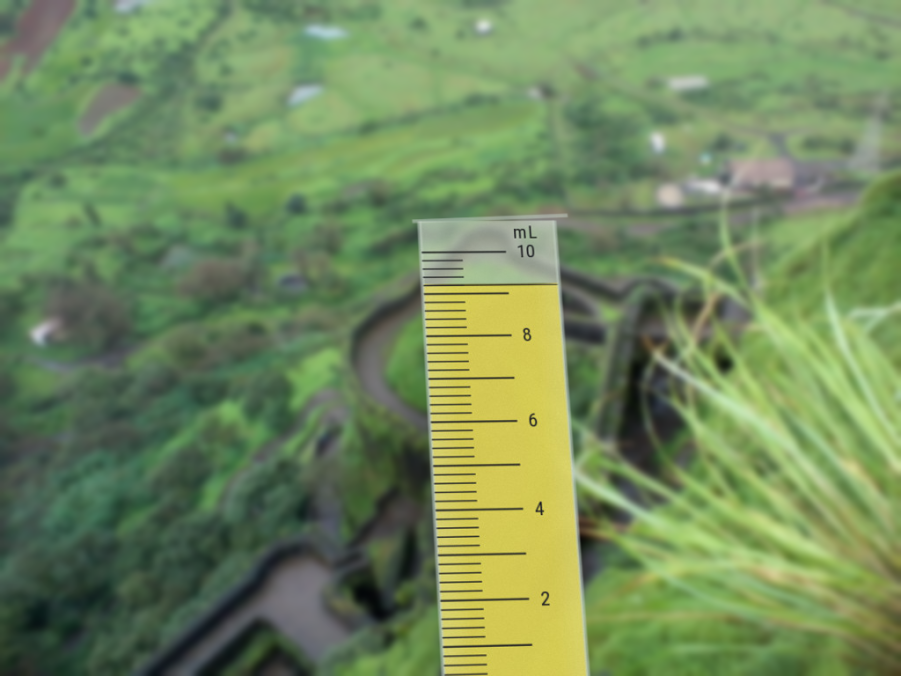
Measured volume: 9.2 mL
